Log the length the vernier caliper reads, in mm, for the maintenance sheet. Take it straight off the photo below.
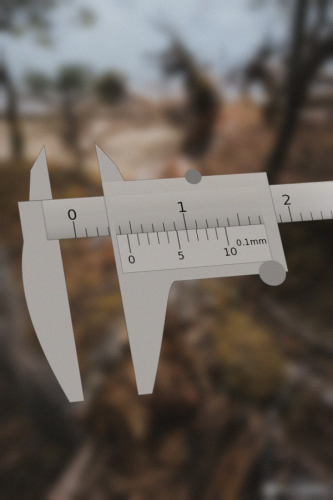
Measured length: 4.6 mm
